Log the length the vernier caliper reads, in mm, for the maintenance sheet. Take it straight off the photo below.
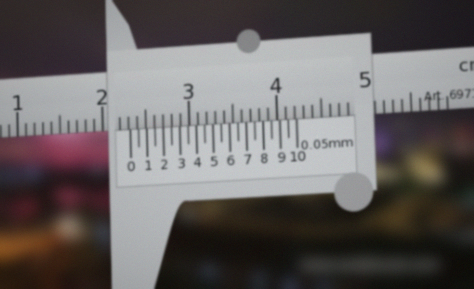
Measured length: 23.2 mm
